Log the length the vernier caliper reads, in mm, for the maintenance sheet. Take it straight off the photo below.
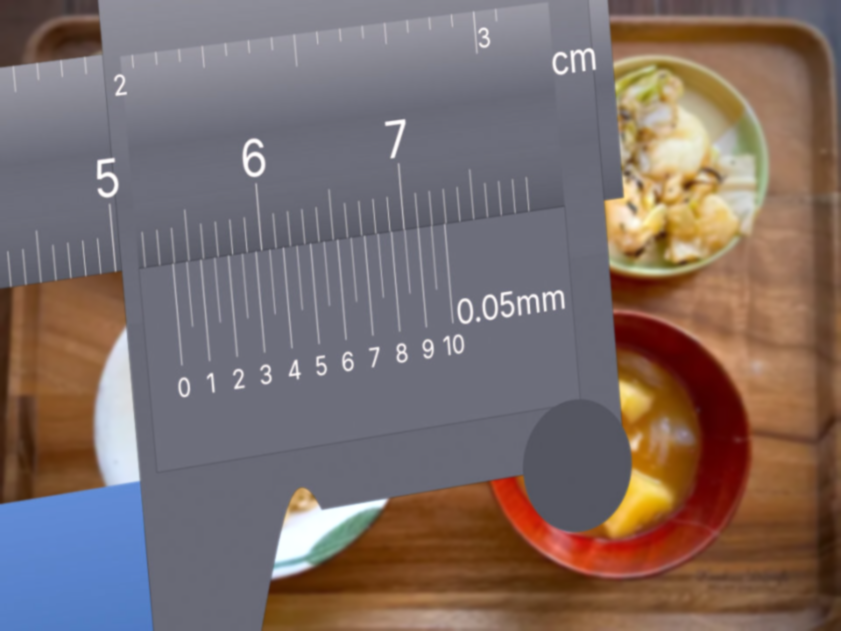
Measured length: 53.9 mm
